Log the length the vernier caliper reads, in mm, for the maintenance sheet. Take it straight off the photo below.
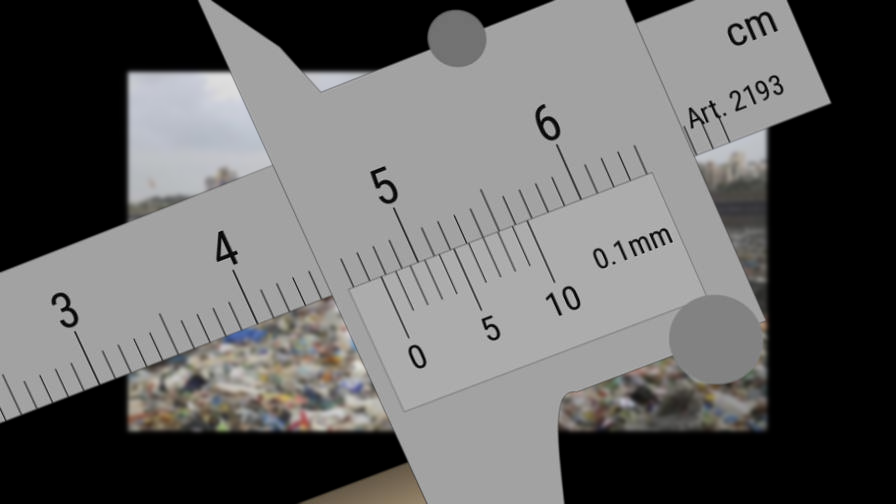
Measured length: 47.7 mm
